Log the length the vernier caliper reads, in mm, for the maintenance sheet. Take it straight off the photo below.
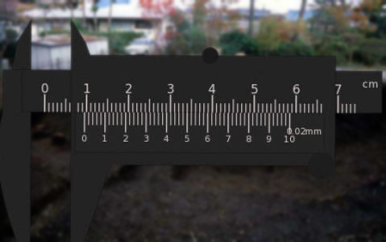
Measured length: 9.5 mm
